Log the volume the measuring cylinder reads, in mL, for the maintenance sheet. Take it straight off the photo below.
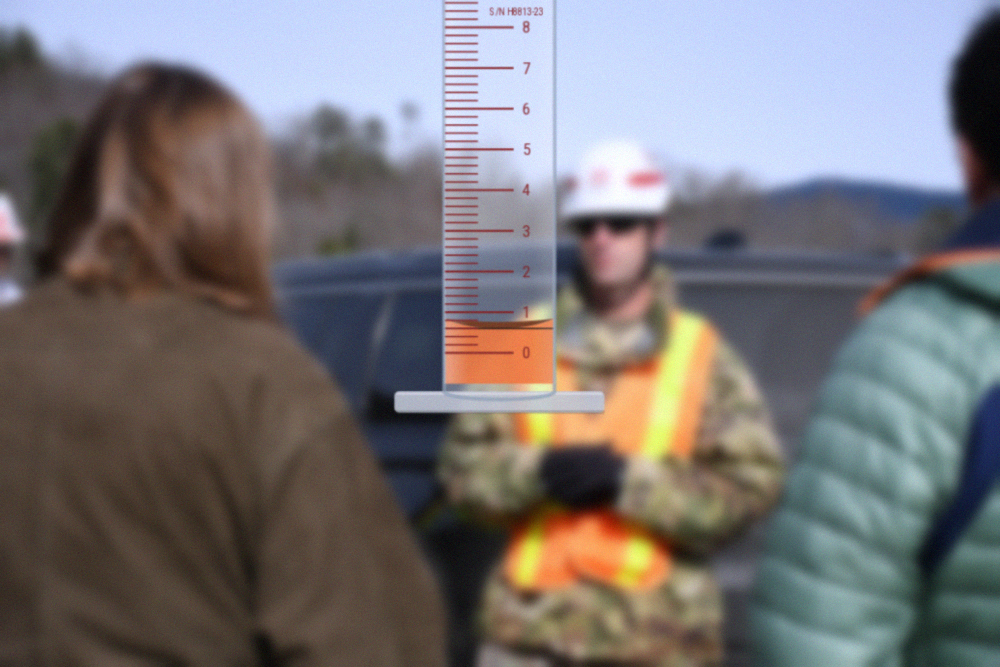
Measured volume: 0.6 mL
